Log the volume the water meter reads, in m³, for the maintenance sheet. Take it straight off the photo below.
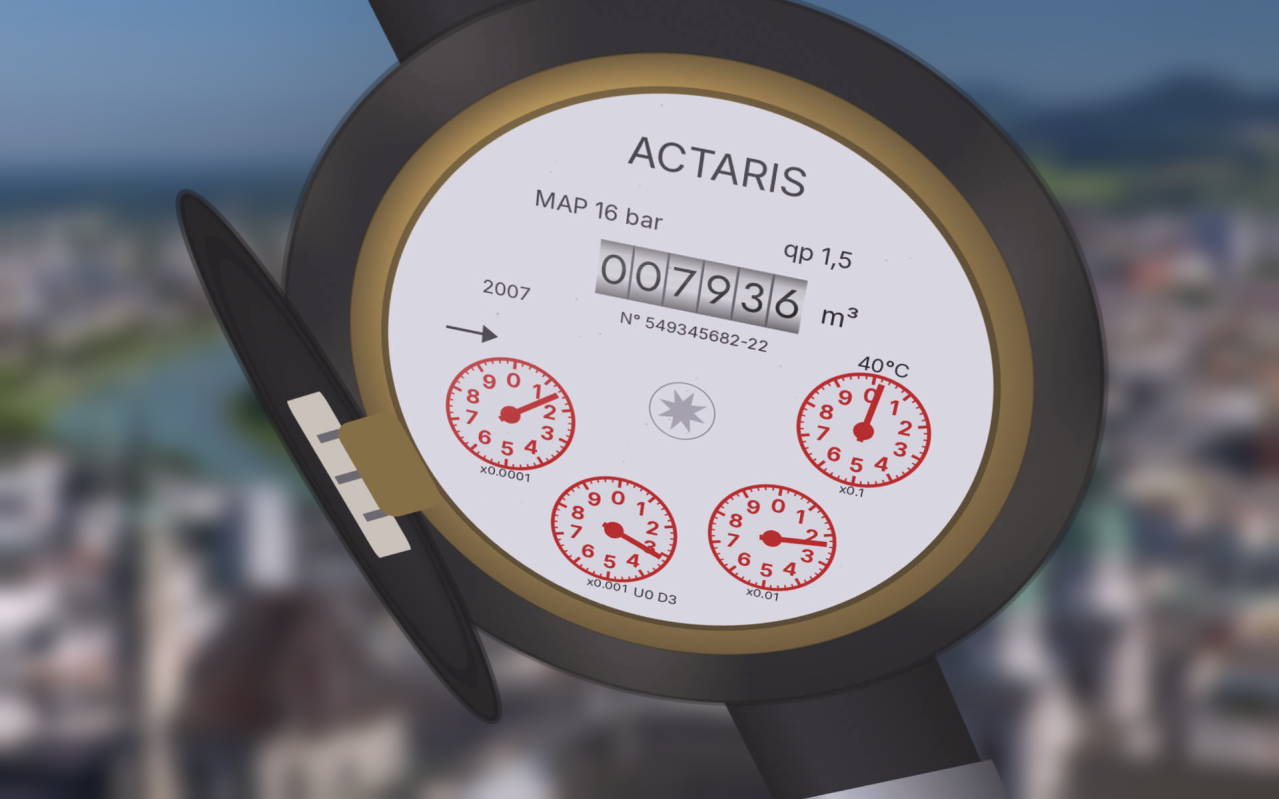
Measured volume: 7936.0231 m³
